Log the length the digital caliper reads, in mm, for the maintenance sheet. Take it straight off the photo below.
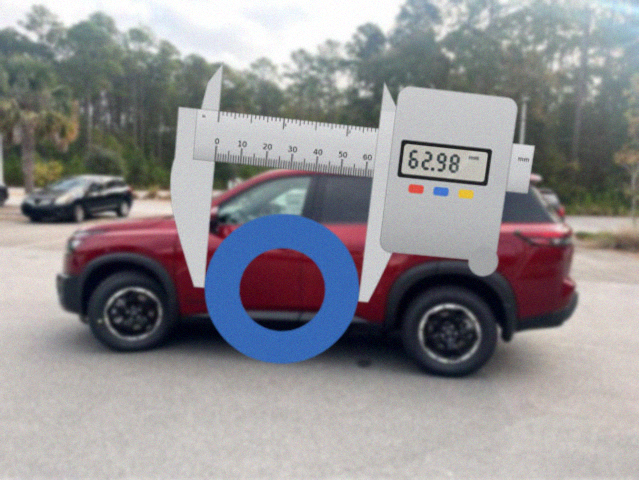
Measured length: 62.98 mm
